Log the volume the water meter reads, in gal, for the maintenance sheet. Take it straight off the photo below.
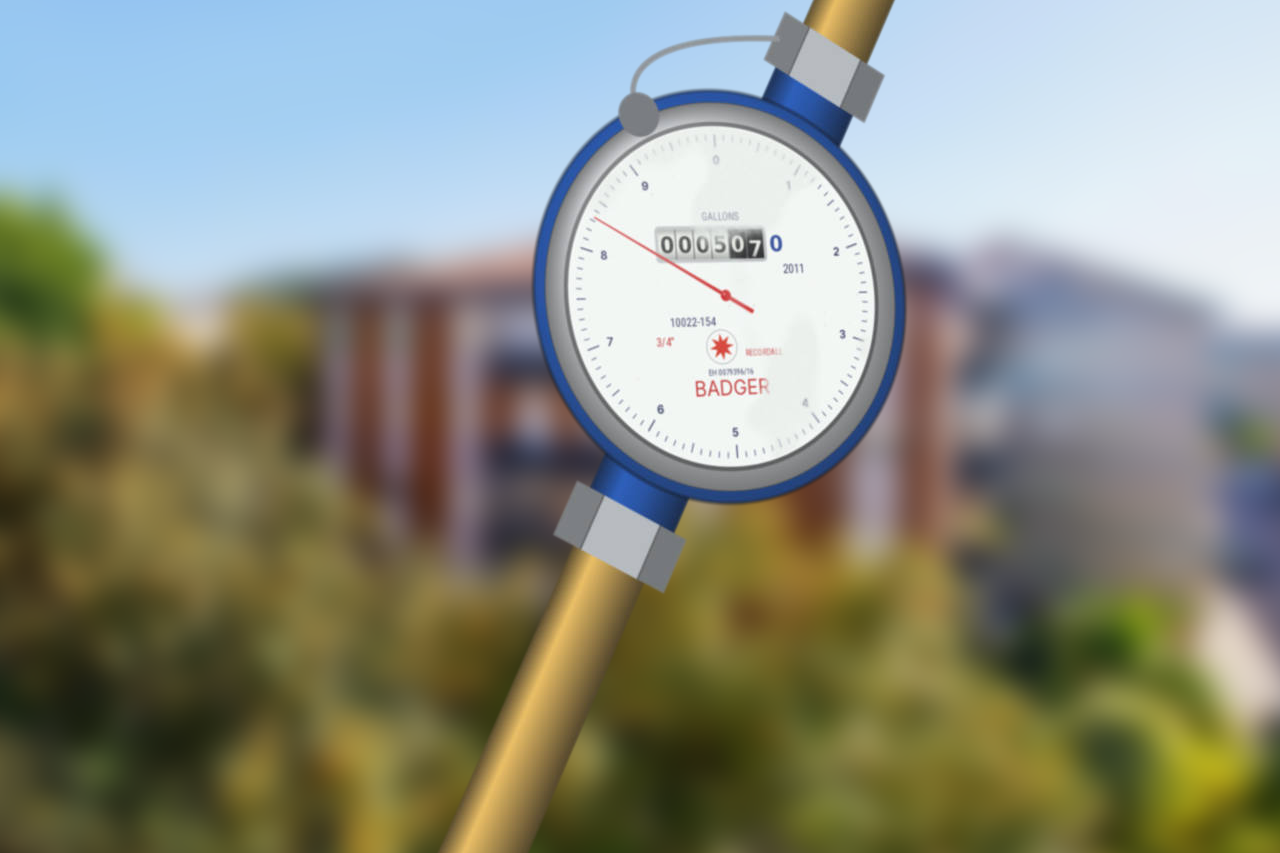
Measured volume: 5068.3 gal
